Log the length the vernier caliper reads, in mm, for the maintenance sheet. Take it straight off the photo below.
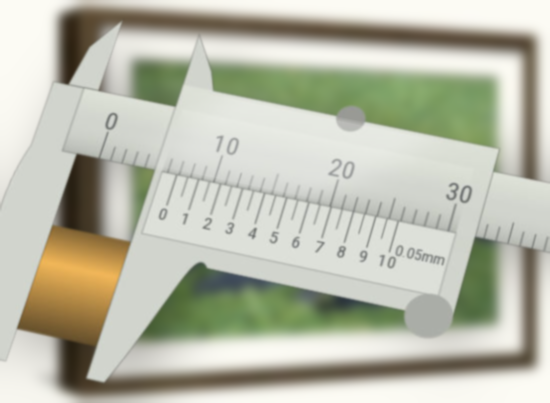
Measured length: 6.8 mm
